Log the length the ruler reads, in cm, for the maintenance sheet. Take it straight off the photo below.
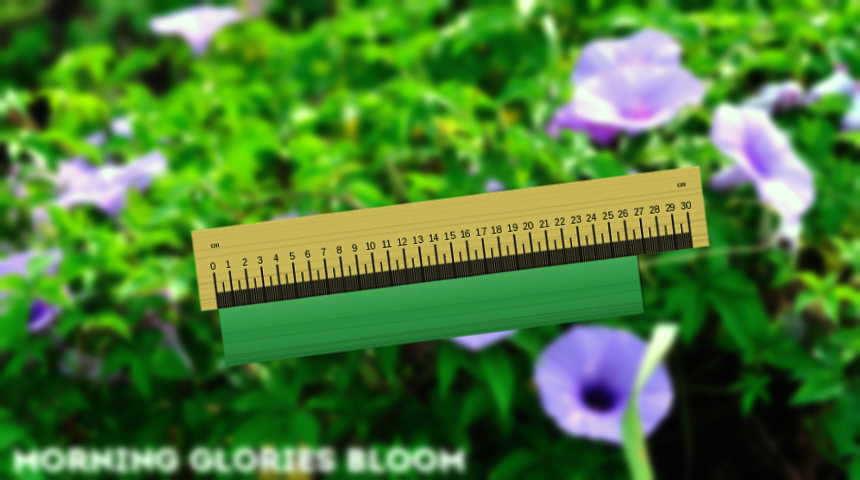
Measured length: 26.5 cm
